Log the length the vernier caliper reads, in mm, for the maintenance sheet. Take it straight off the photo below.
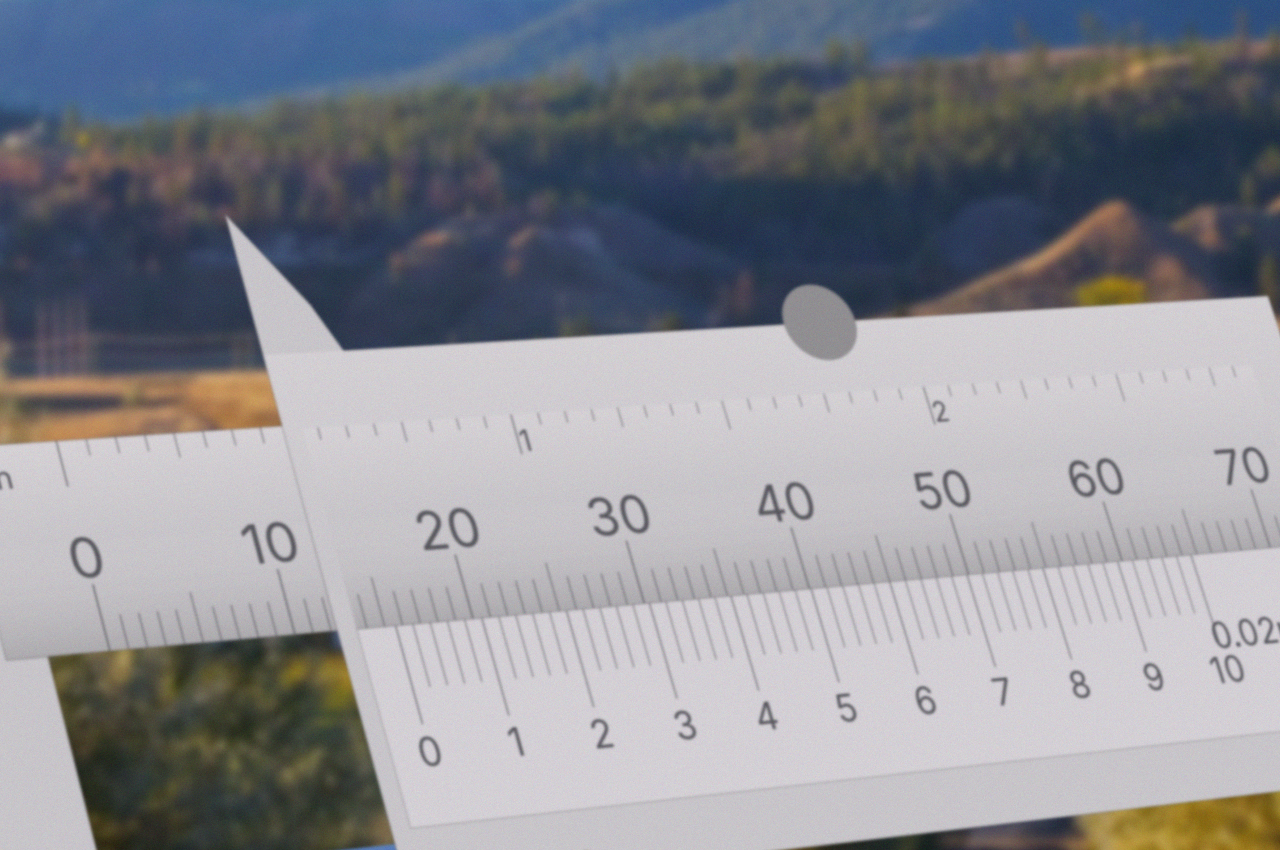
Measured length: 15.6 mm
